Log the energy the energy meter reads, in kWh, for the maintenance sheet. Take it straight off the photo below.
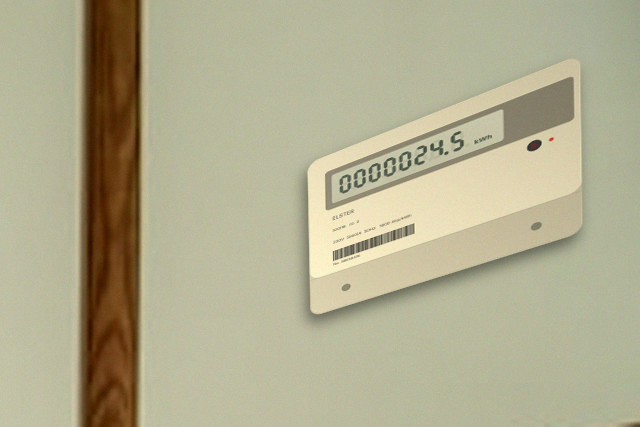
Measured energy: 24.5 kWh
